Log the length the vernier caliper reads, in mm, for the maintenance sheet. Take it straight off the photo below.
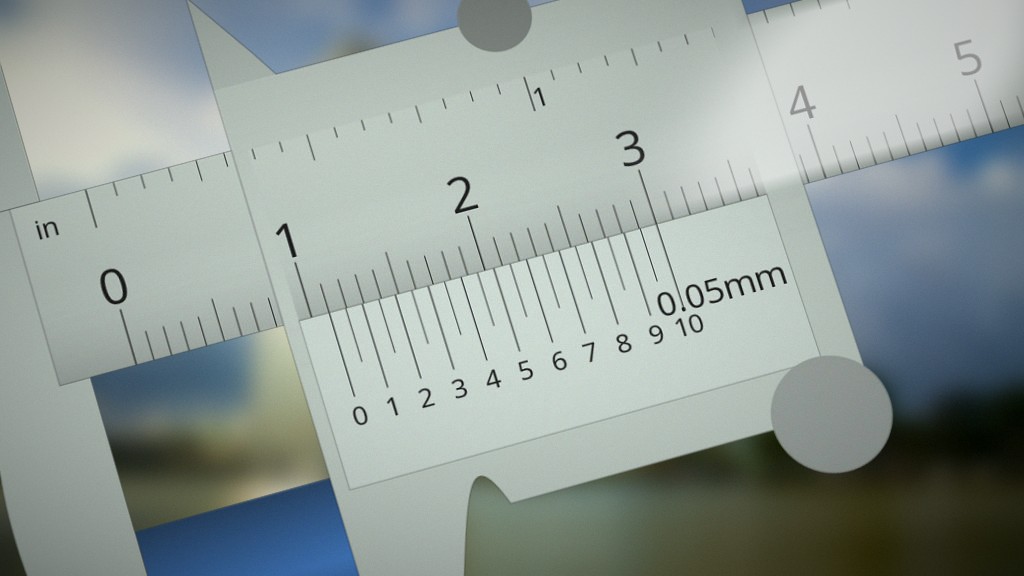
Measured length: 11.0 mm
